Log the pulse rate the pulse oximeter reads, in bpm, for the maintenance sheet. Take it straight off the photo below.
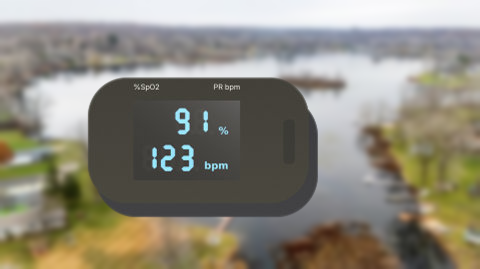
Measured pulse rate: 123 bpm
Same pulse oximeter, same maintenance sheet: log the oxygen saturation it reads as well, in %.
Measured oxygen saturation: 91 %
